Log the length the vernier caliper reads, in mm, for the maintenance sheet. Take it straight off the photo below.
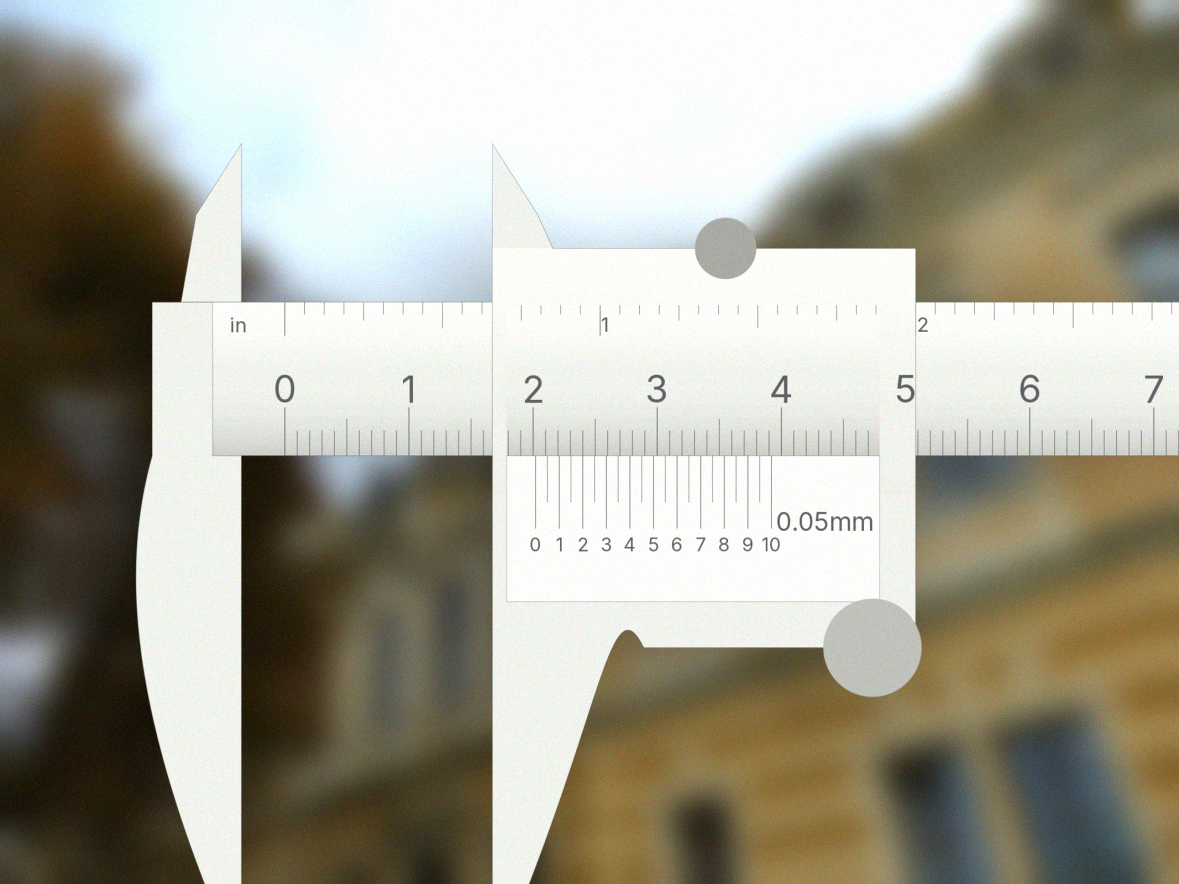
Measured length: 20.2 mm
